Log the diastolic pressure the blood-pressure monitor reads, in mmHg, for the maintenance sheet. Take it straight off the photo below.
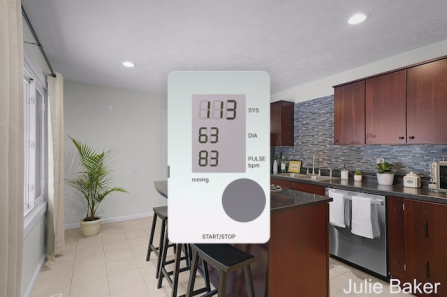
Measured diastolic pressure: 63 mmHg
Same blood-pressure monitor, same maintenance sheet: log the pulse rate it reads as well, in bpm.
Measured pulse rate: 83 bpm
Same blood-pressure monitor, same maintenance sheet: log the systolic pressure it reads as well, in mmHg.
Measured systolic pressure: 113 mmHg
